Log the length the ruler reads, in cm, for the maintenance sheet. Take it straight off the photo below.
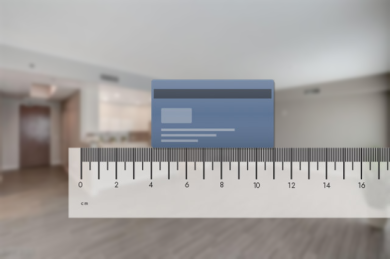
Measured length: 7 cm
